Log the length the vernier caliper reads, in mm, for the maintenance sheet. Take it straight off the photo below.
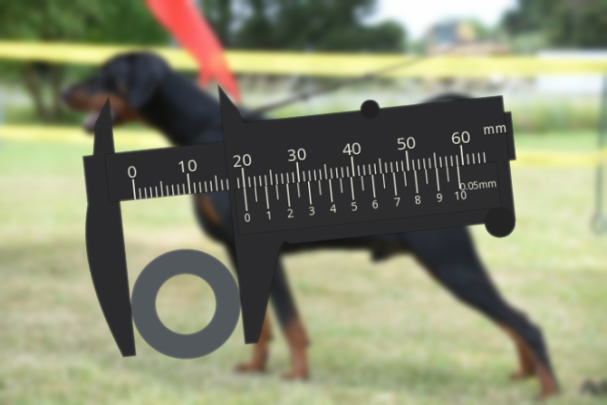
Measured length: 20.0 mm
